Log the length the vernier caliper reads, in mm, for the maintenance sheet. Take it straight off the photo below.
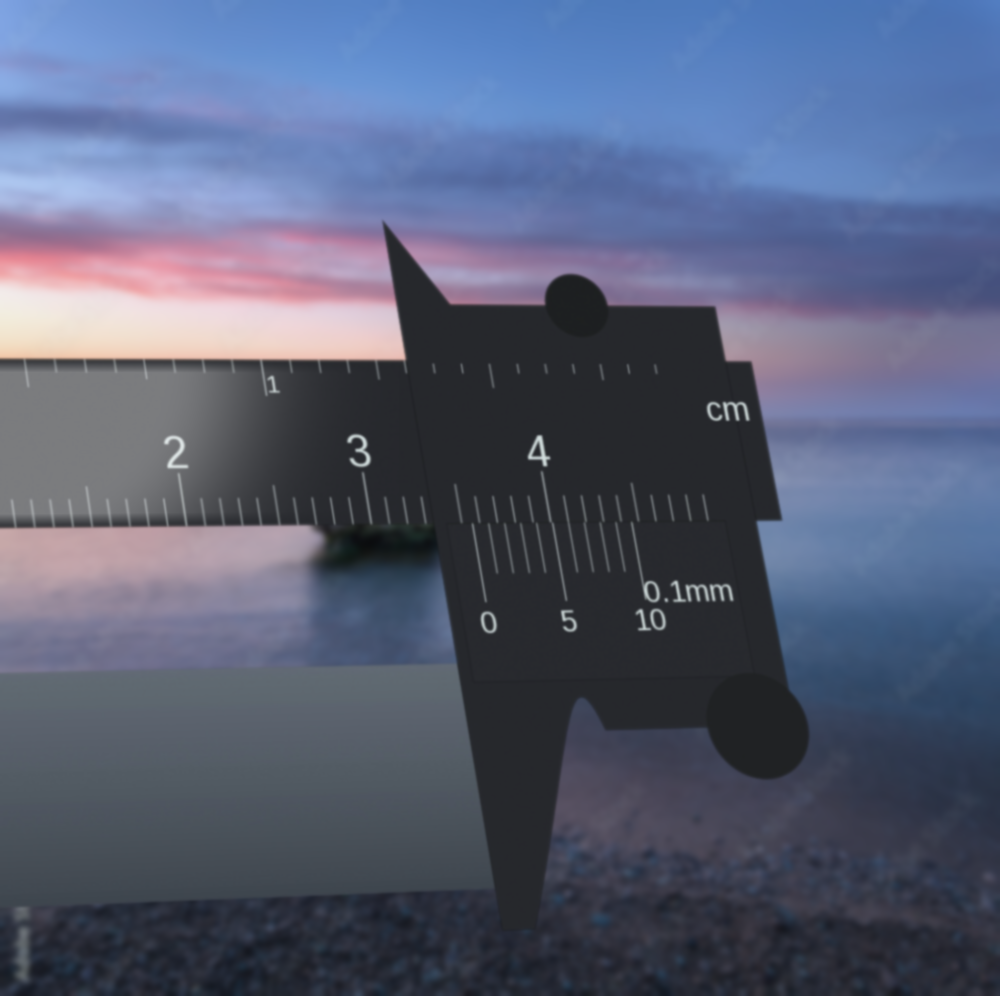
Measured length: 35.6 mm
